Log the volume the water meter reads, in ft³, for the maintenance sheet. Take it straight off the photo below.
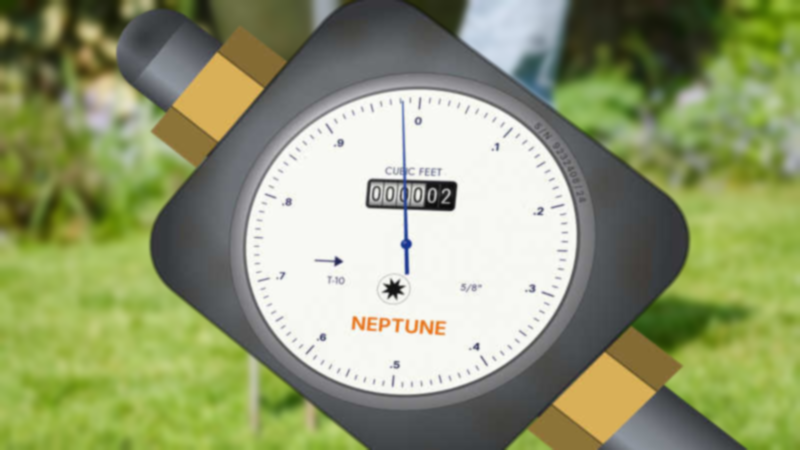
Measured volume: 1.98 ft³
